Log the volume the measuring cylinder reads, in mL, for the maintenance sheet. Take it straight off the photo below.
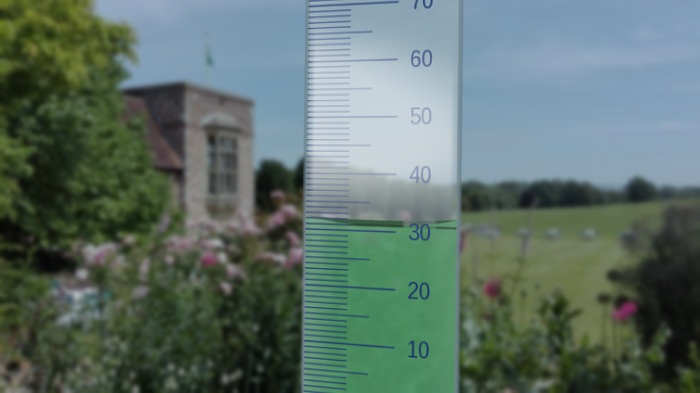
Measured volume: 31 mL
